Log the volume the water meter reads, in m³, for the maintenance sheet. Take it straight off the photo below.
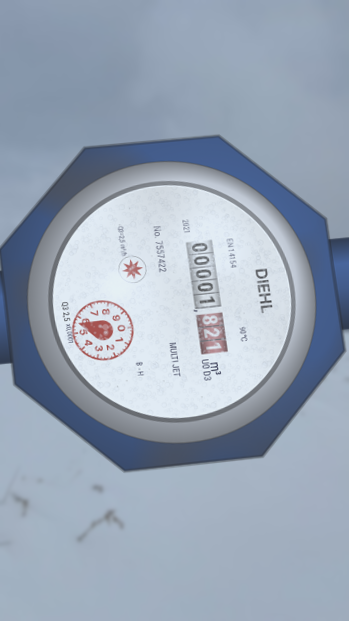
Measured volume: 1.8215 m³
